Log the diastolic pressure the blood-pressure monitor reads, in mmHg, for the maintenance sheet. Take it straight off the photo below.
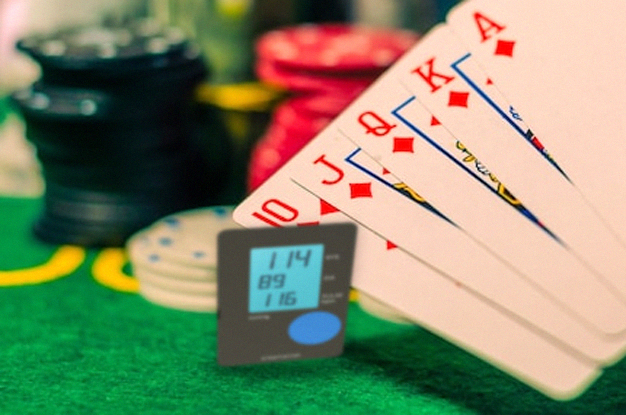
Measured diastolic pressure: 89 mmHg
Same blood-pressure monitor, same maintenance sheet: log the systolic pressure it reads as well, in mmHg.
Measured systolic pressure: 114 mmHg
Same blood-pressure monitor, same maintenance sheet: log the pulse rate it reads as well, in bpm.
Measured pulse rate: 116 bpm
